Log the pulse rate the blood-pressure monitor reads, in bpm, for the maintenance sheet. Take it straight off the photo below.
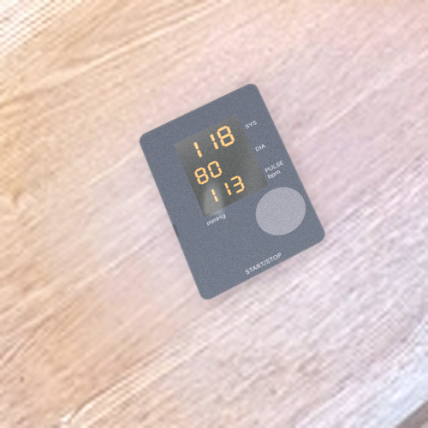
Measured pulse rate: 113 bpm
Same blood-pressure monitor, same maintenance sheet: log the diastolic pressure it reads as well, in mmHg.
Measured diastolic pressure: 80 mmHg
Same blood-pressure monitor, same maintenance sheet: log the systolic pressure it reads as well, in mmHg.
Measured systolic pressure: 118 mmHg
